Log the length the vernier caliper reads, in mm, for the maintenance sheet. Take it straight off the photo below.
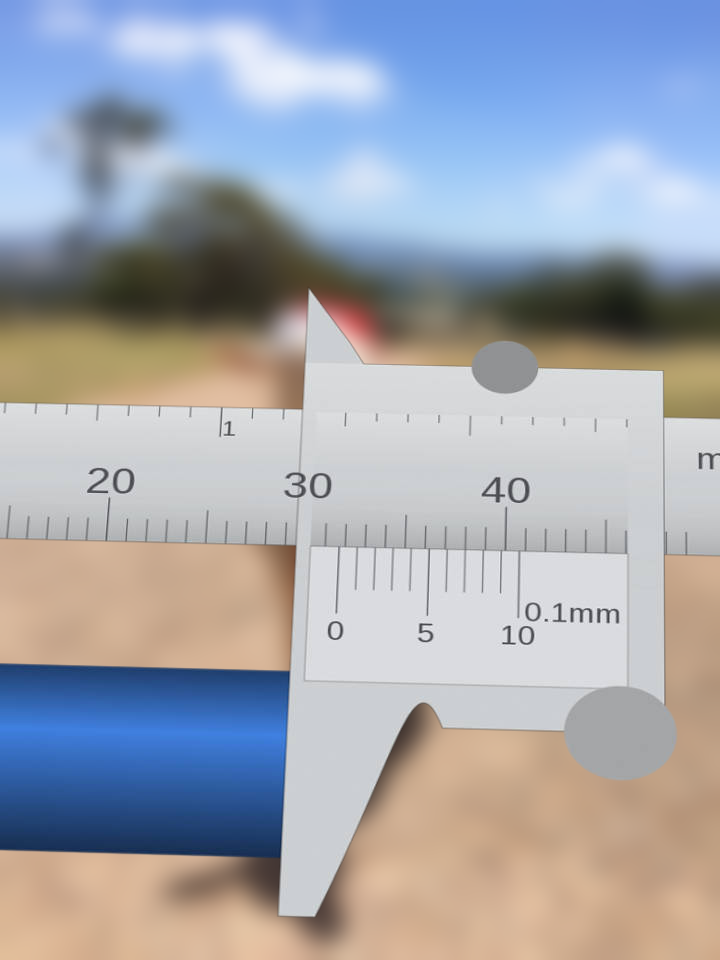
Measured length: 31.7 mm
